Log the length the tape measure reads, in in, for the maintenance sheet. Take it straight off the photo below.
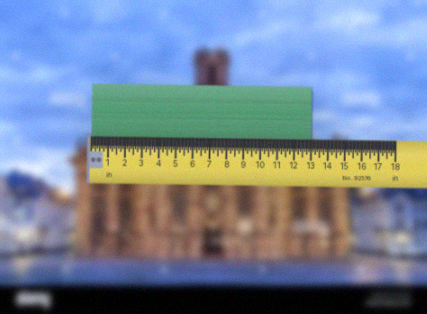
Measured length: 13 in
